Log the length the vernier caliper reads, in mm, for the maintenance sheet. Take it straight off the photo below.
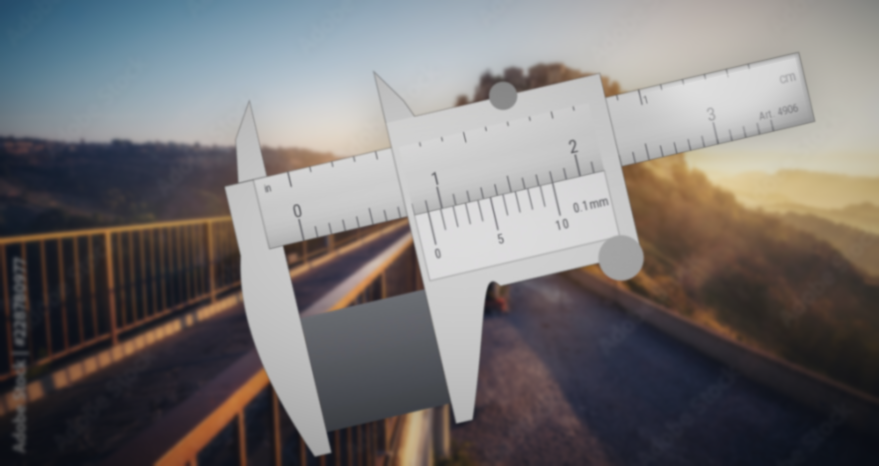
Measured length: 9.0 mm
